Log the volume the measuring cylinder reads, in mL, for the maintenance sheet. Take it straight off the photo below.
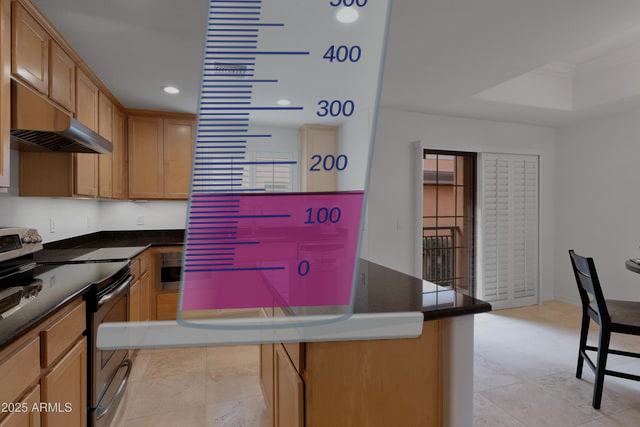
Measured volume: 140 mL
